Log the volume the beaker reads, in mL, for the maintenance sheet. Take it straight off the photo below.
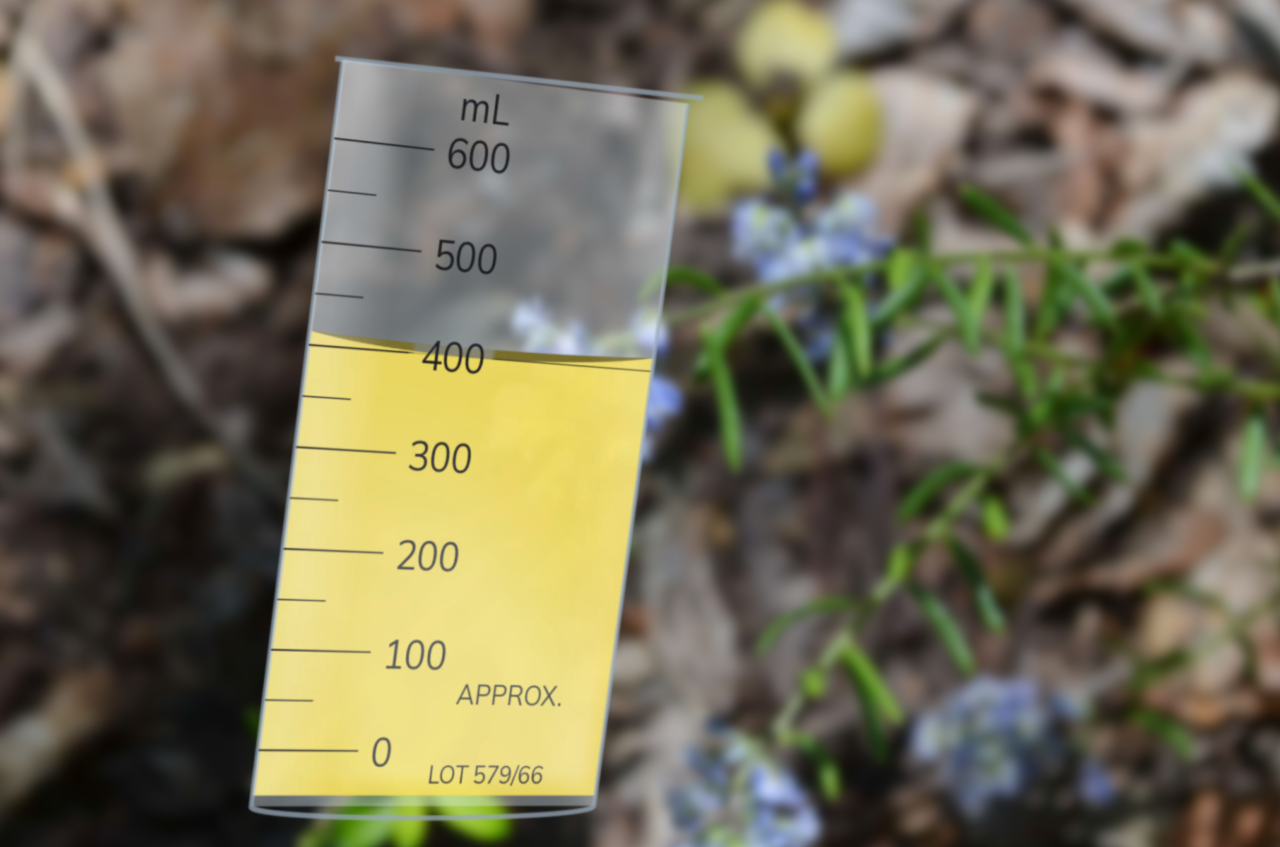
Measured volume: 400 mL
